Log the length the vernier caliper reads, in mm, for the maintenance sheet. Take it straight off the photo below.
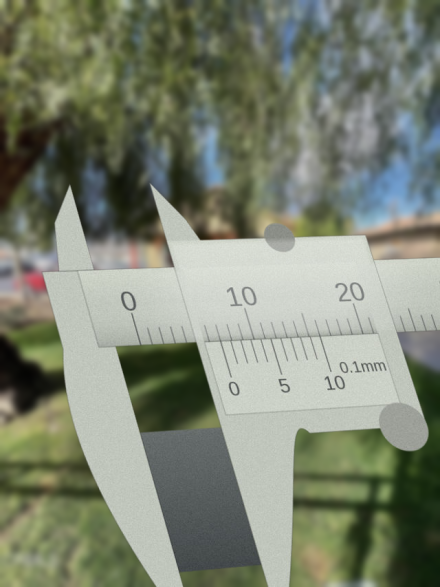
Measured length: 7.0 mm
